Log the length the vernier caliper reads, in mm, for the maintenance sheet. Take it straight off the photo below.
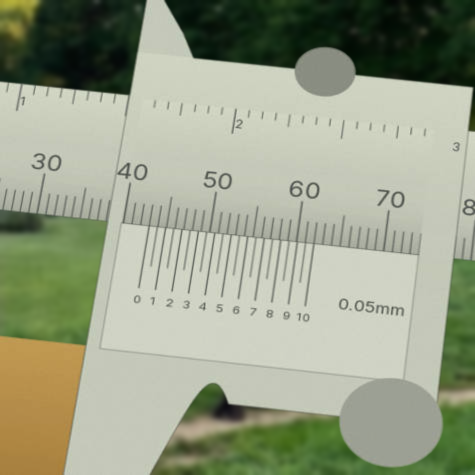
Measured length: 43.0 mm
